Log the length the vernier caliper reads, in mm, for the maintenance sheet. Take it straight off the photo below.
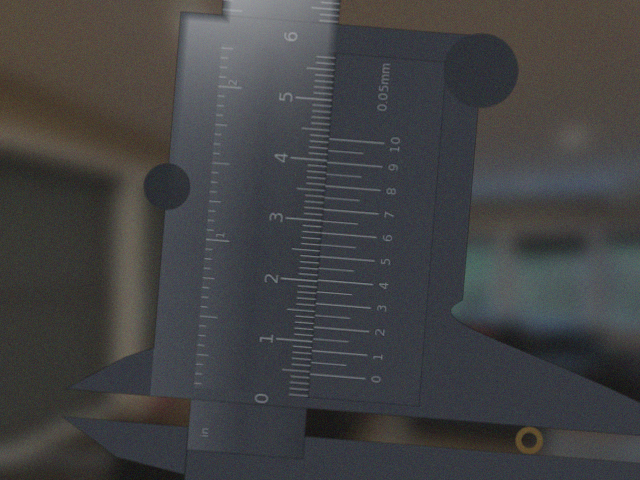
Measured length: 4.6 mm
